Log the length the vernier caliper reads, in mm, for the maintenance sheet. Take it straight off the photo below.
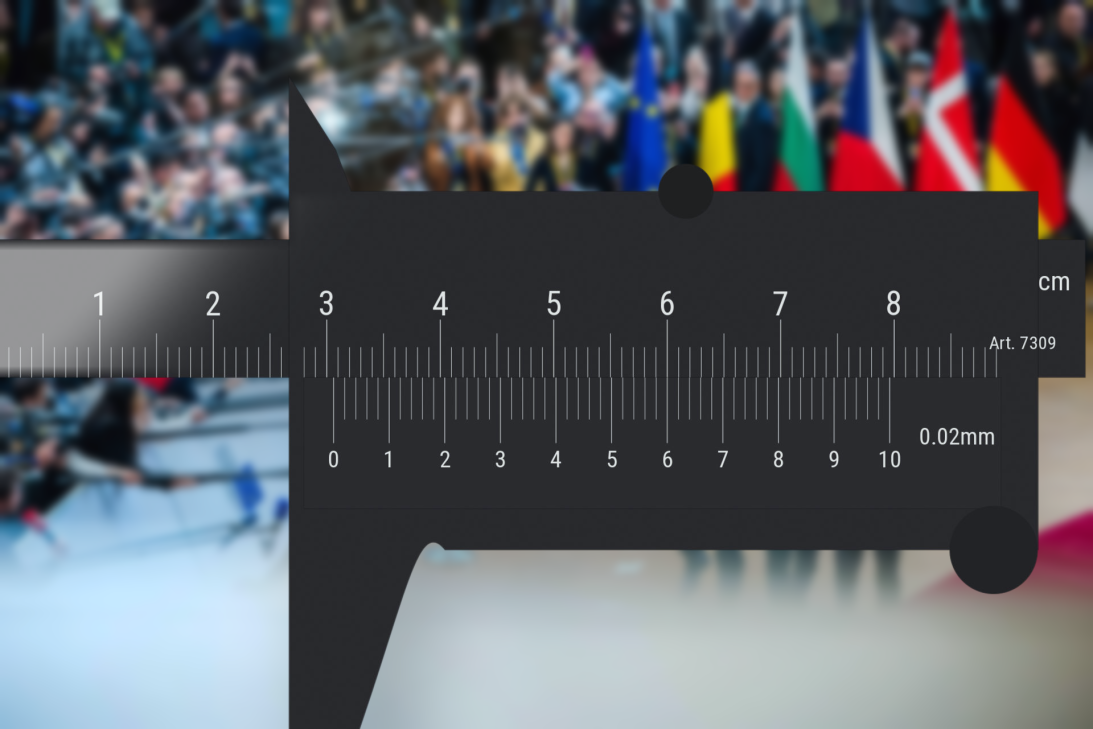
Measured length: 30.6 mm
